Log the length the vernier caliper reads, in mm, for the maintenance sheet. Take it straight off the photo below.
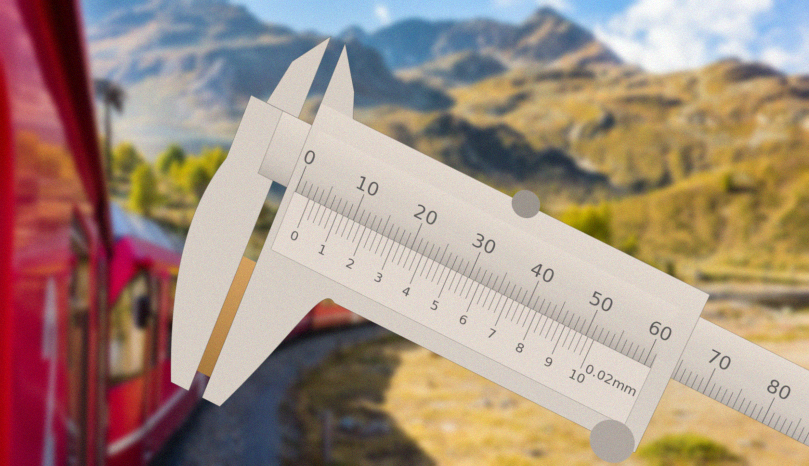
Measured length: 2.4 mm
